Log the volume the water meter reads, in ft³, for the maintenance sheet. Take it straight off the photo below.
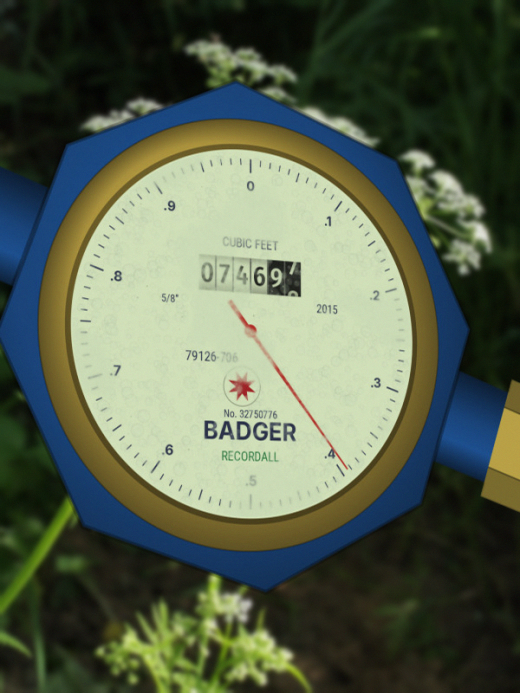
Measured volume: 74697.39 ft³
